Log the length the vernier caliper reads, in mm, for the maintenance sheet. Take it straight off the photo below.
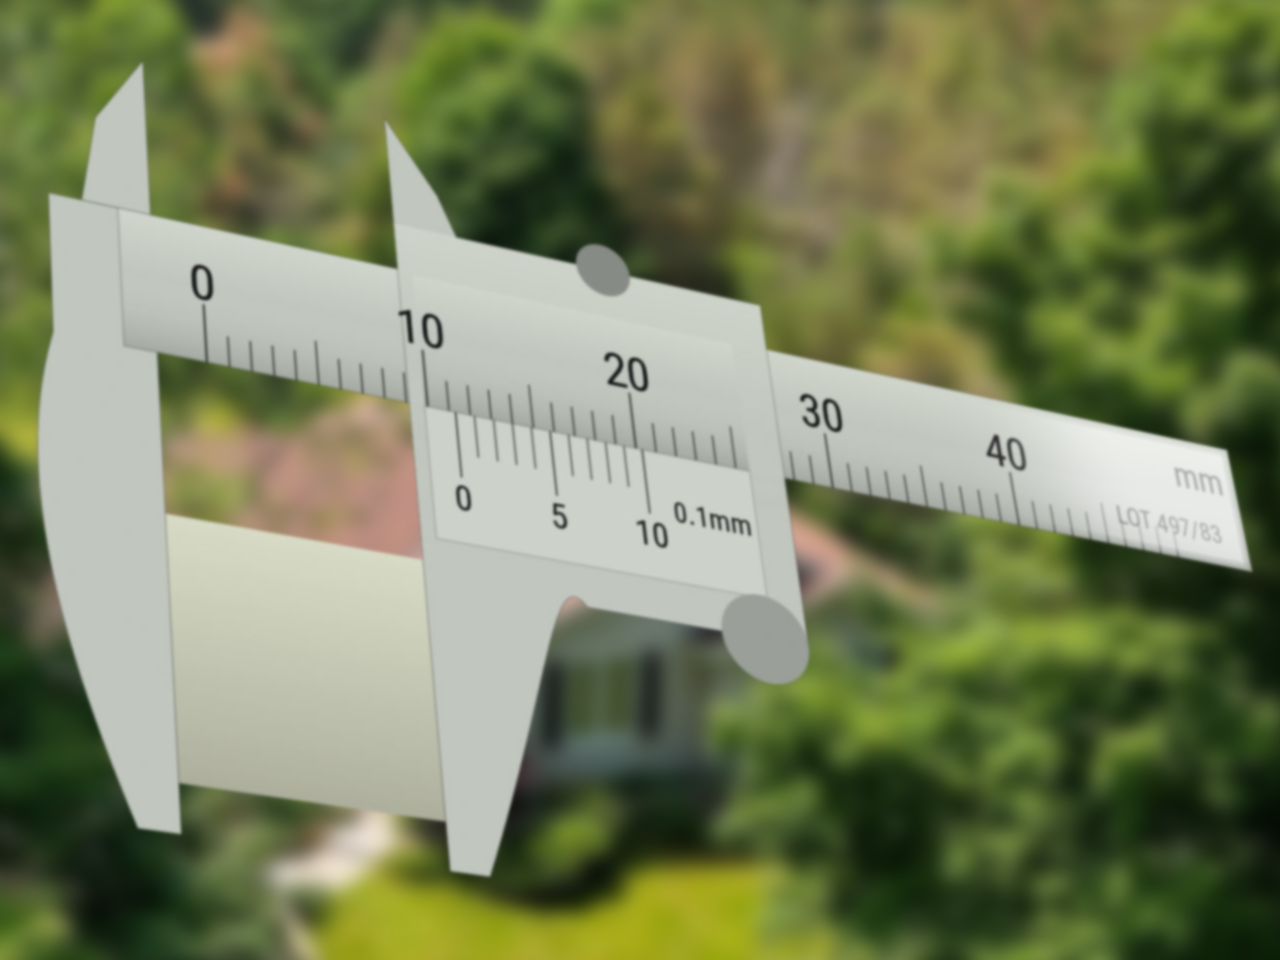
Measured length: 11.3 mm
